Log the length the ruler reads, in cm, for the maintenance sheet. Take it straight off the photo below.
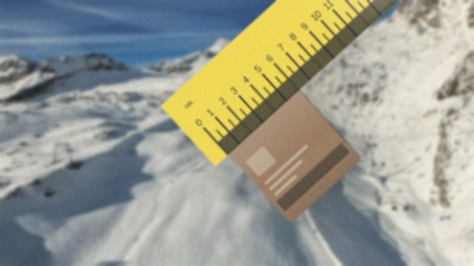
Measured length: 6 cm
